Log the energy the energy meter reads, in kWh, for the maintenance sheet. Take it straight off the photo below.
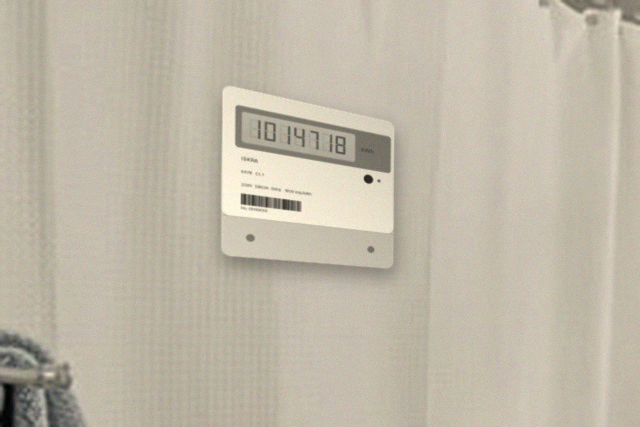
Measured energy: 1014718 kWh
